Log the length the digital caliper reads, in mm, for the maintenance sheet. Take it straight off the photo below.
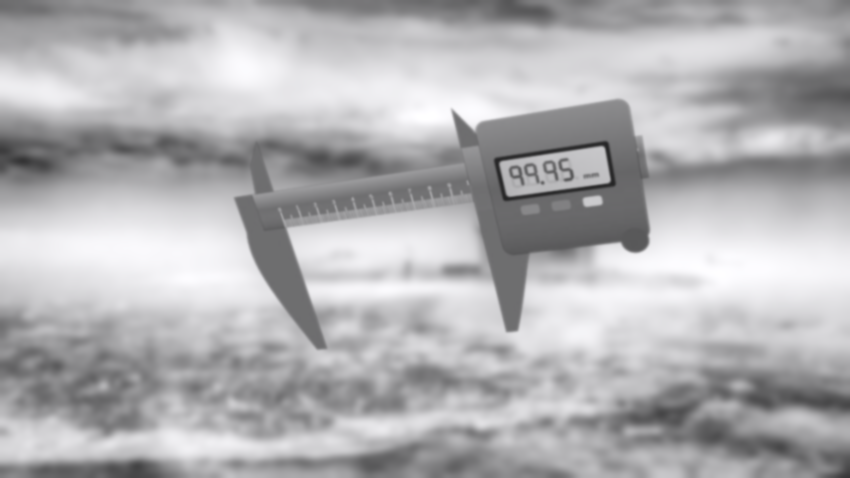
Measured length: 99.95 mm
